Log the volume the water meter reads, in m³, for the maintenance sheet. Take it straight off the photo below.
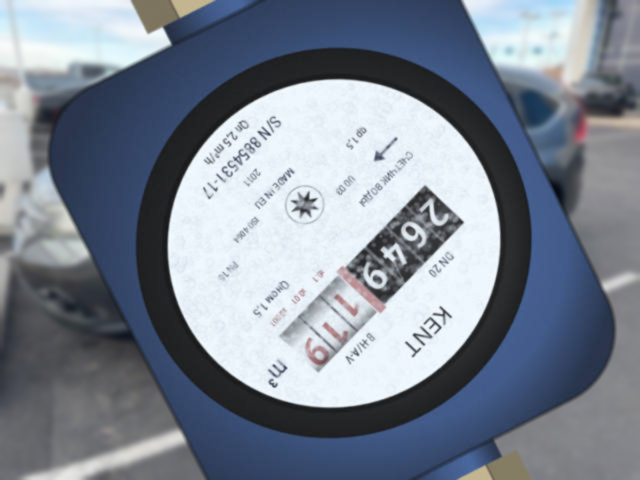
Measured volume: 2649.119 m³
